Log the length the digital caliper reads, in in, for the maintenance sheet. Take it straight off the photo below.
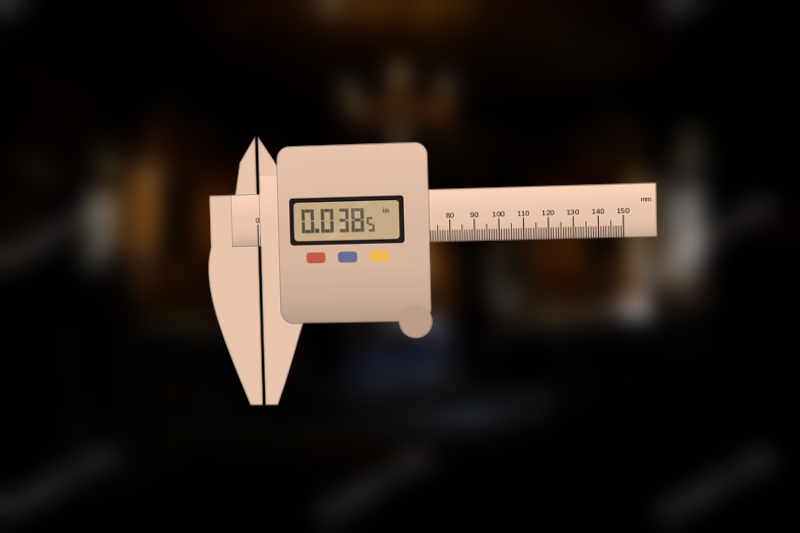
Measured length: 0.0385 in
